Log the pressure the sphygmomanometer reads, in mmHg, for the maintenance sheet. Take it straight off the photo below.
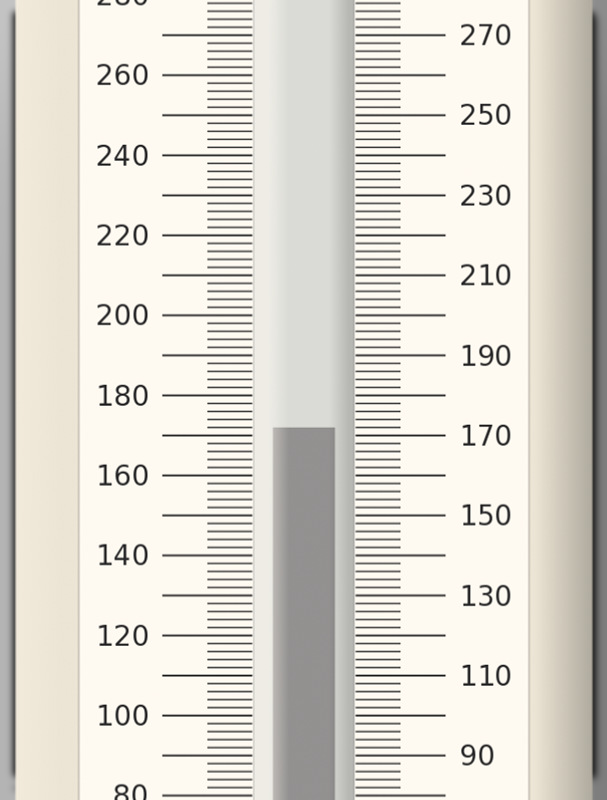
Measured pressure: 172 mmHg
